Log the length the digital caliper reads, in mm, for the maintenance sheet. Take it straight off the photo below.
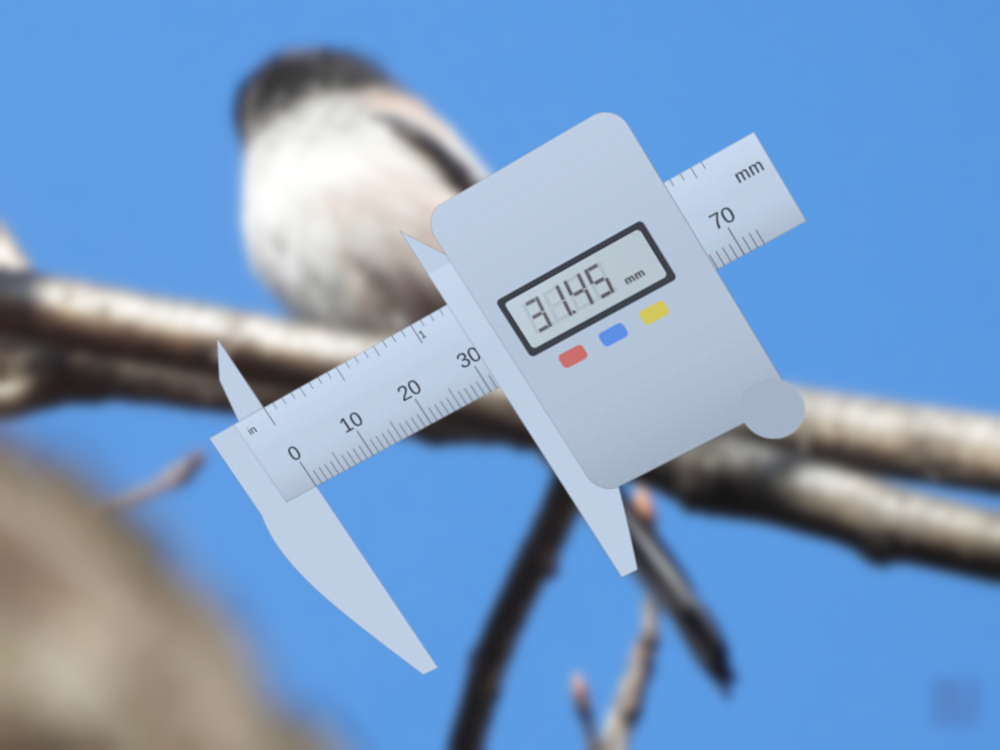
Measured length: 31.45 mm
